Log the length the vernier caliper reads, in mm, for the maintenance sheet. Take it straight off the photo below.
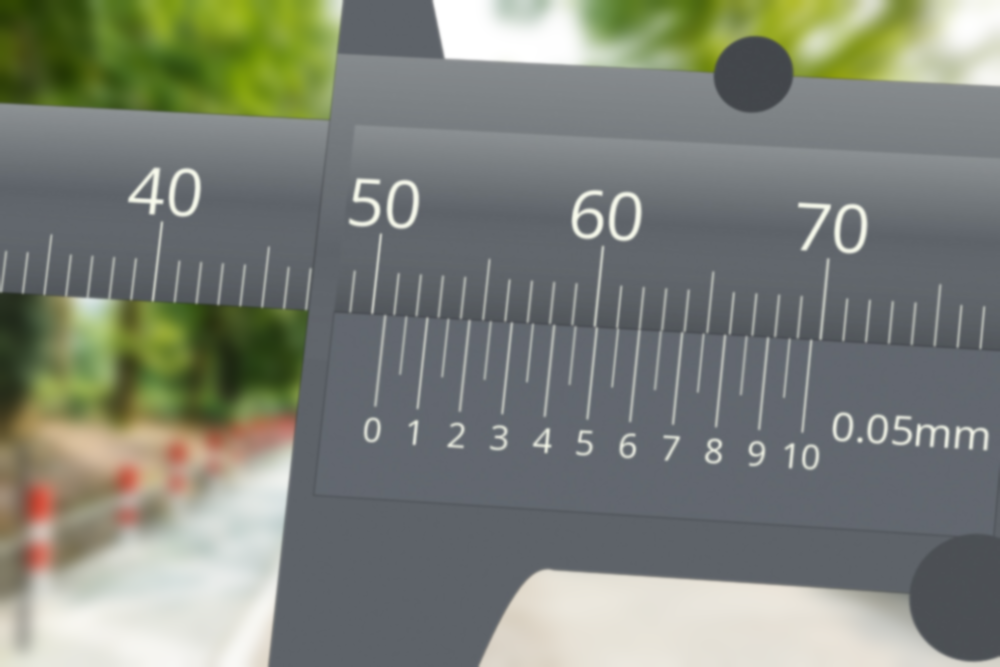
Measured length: 50.6 mm
